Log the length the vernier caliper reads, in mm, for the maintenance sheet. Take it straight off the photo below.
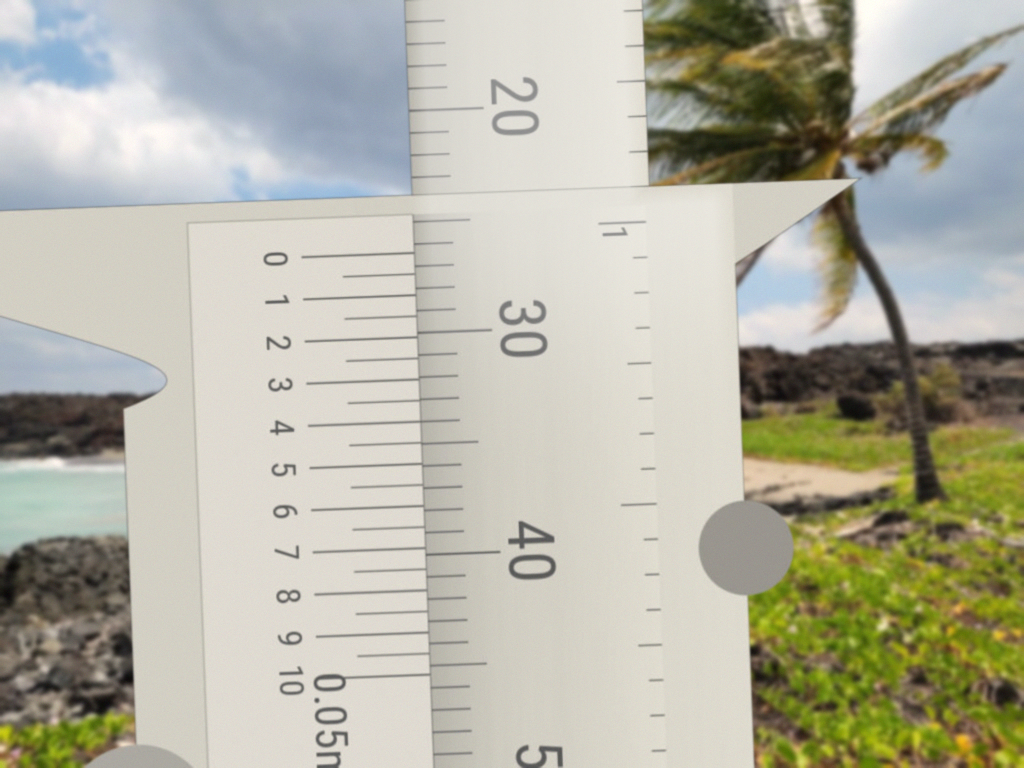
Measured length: 26.4 mm
